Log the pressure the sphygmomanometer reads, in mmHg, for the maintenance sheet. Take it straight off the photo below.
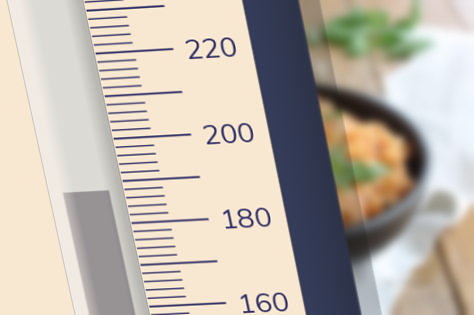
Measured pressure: 188 mmHg
